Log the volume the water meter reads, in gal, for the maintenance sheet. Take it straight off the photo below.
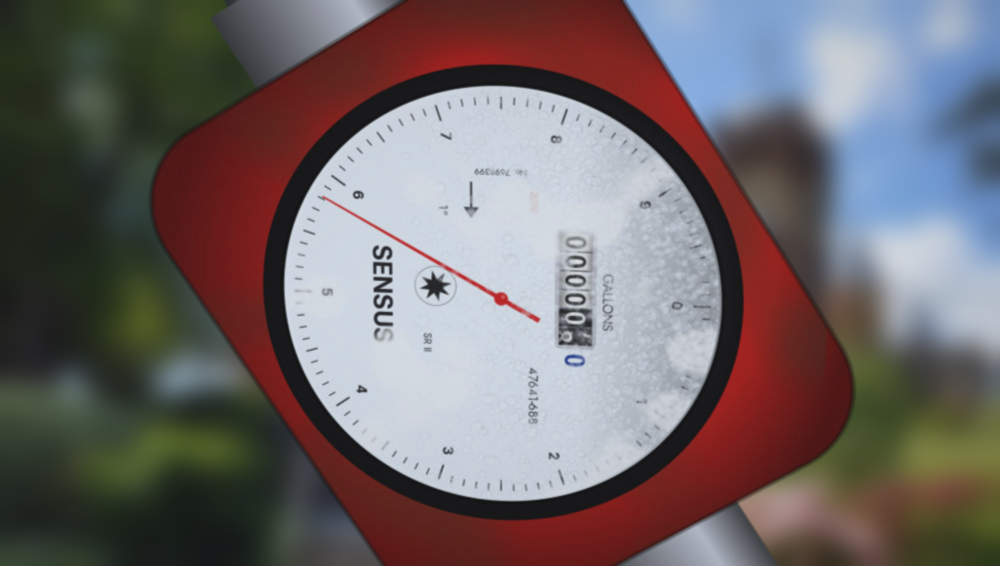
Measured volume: 75.8 gal
